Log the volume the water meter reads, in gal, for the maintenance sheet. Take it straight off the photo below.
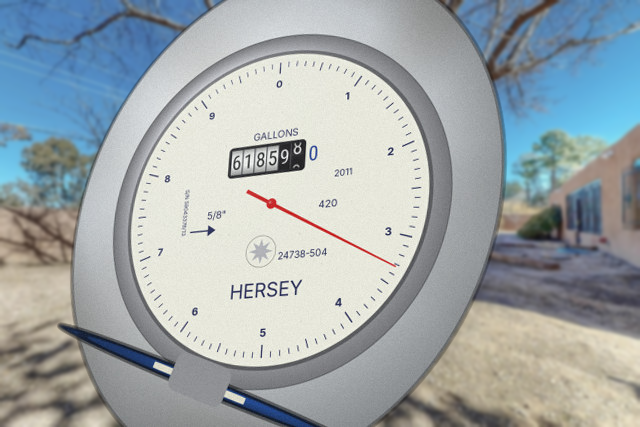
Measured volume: 6185983.3 gal
